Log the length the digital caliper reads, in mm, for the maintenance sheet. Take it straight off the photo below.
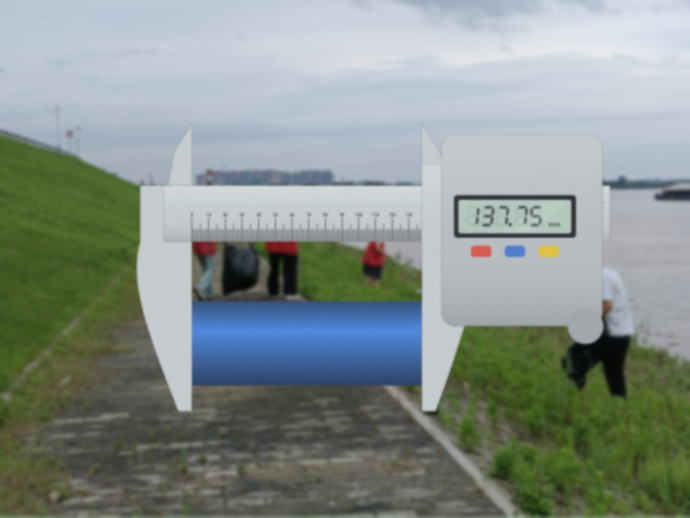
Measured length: 137.75 mm
